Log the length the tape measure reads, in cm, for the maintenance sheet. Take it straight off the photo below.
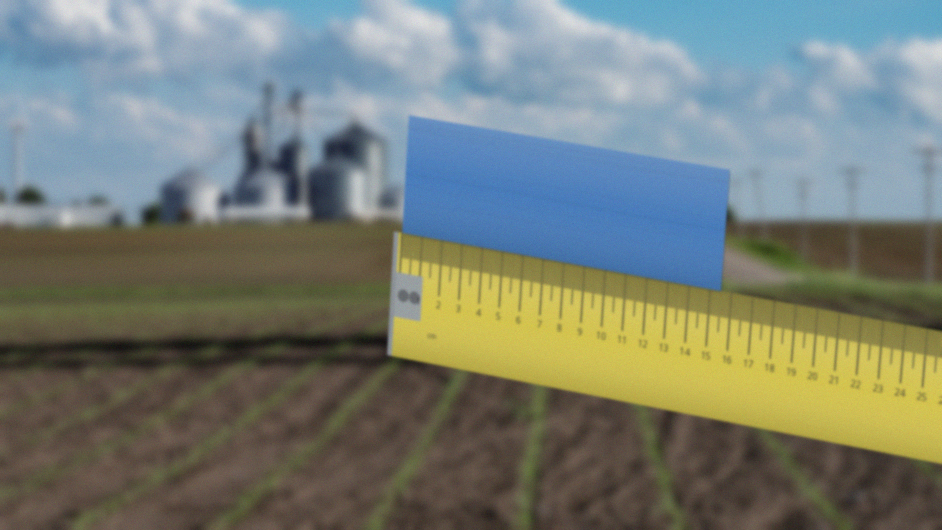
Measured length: 15.5 cm
